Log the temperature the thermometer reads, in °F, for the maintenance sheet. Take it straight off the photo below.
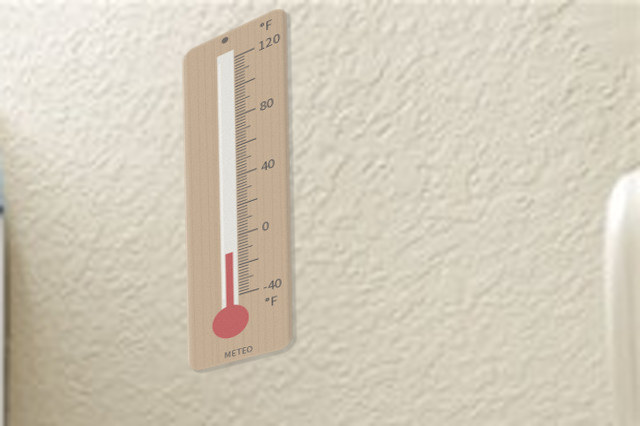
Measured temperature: -10 °F
